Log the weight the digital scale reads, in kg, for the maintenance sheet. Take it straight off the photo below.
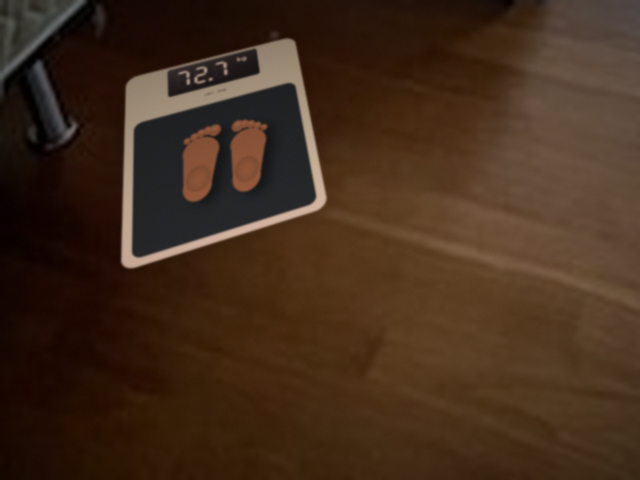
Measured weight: 72.7 kg
